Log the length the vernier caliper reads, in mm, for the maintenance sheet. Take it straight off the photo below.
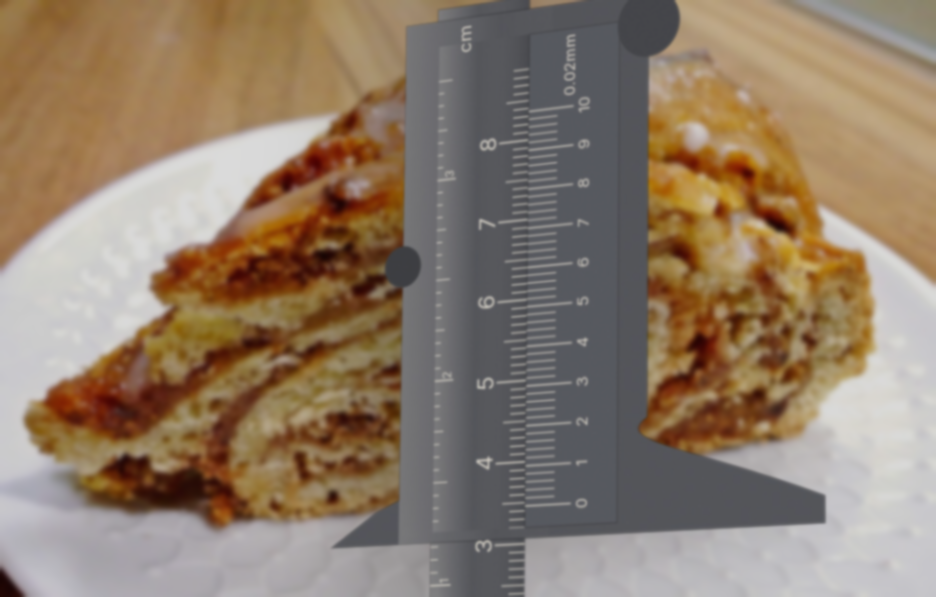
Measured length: 34.6 mm
